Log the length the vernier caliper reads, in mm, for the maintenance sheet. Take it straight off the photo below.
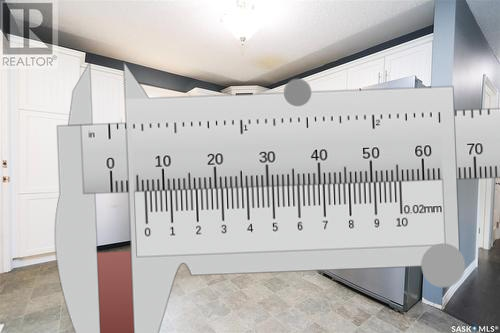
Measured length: 6.5 mm
